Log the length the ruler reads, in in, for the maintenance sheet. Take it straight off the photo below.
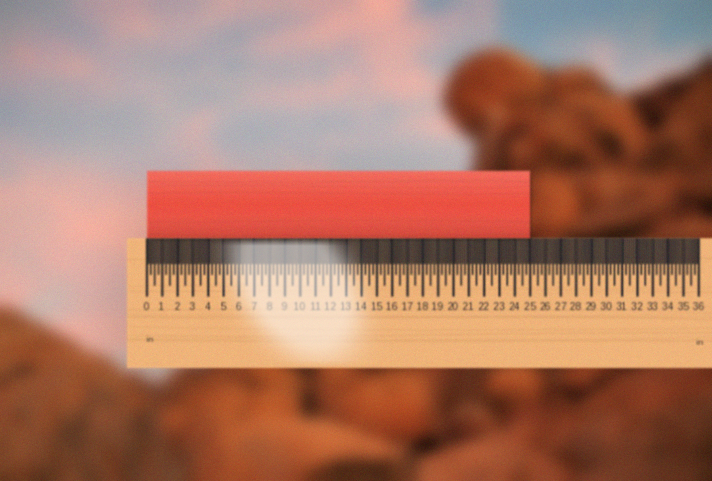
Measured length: 25 in
